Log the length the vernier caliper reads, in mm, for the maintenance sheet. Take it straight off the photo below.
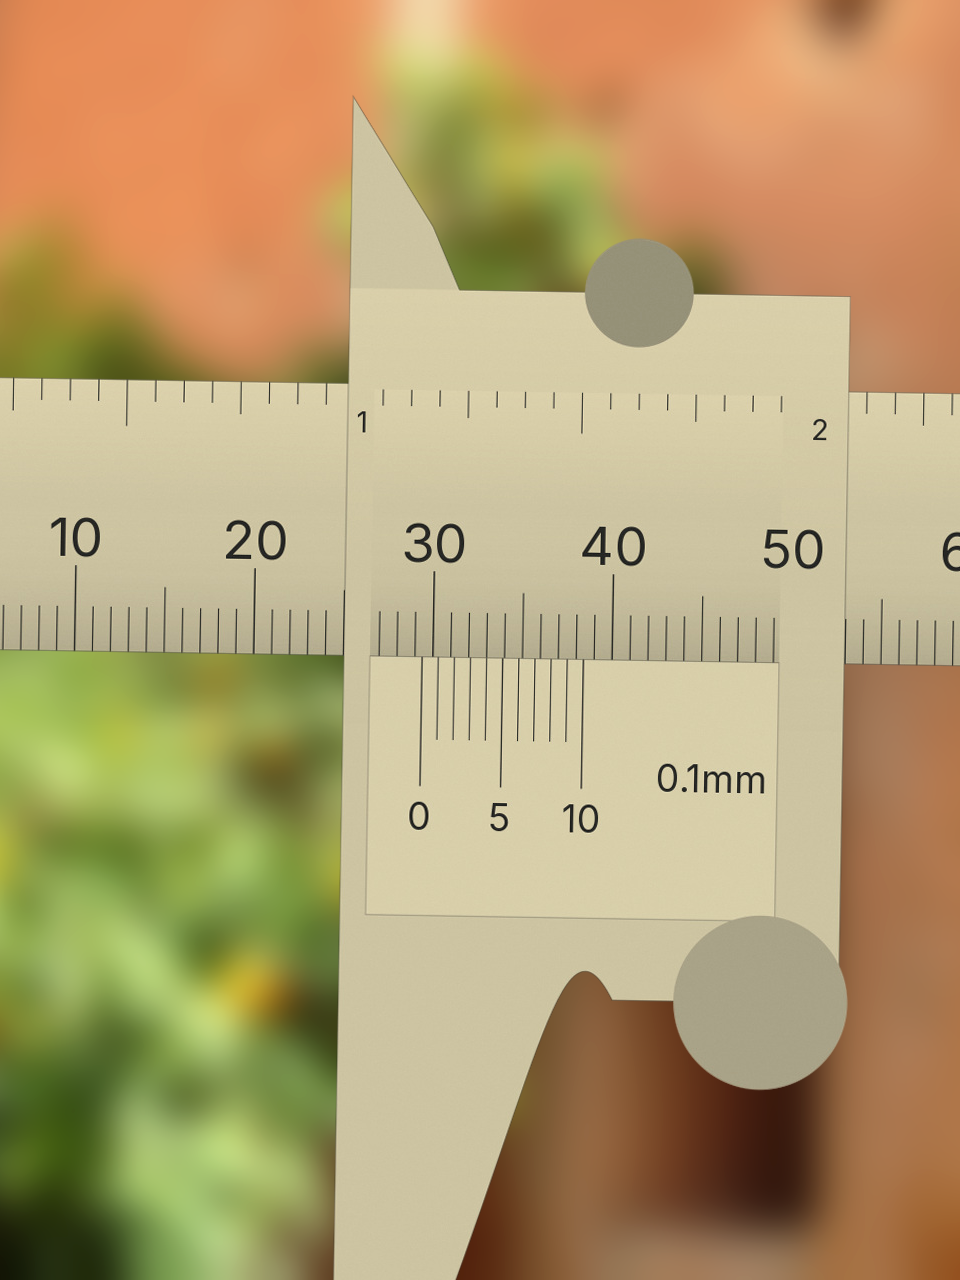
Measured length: 29.4 mm
